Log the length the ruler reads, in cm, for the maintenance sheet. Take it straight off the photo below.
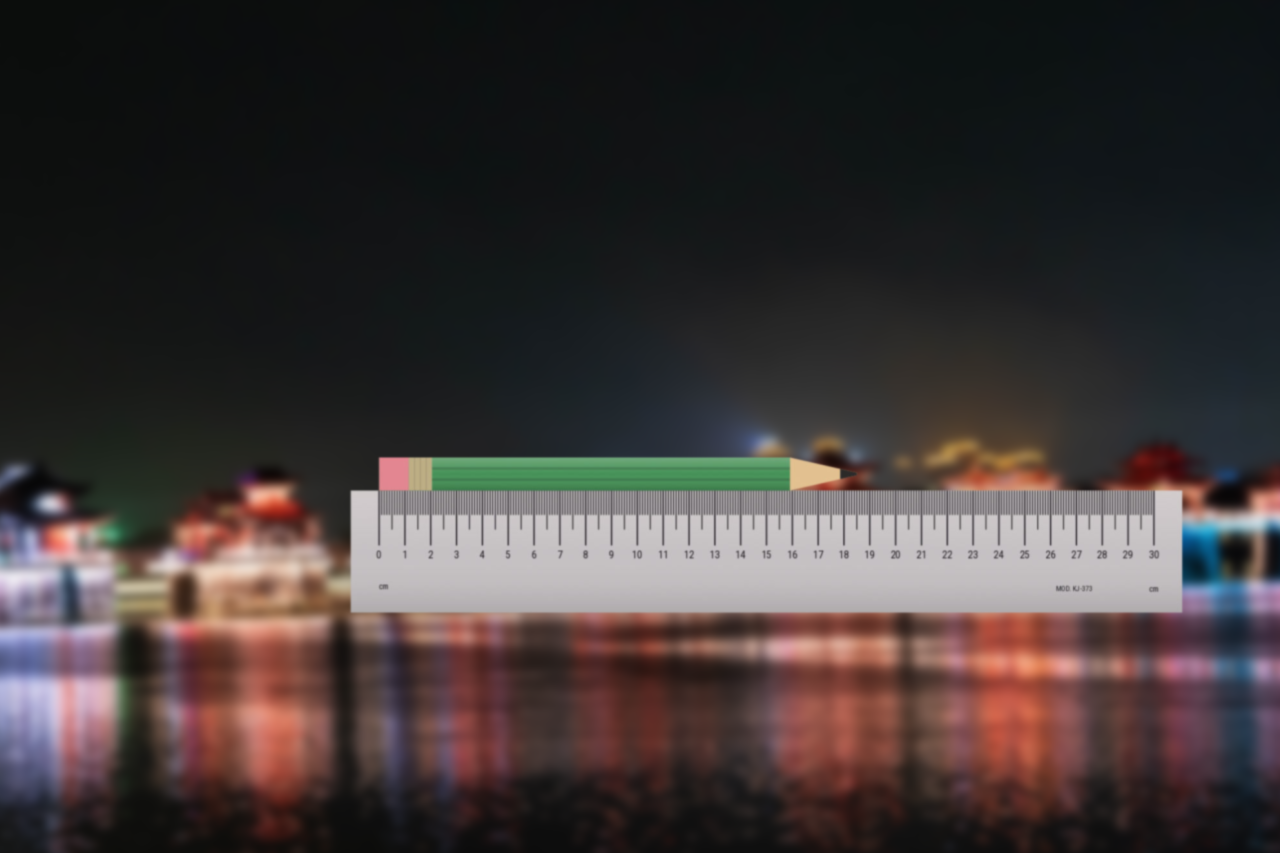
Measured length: 18.5 cm
